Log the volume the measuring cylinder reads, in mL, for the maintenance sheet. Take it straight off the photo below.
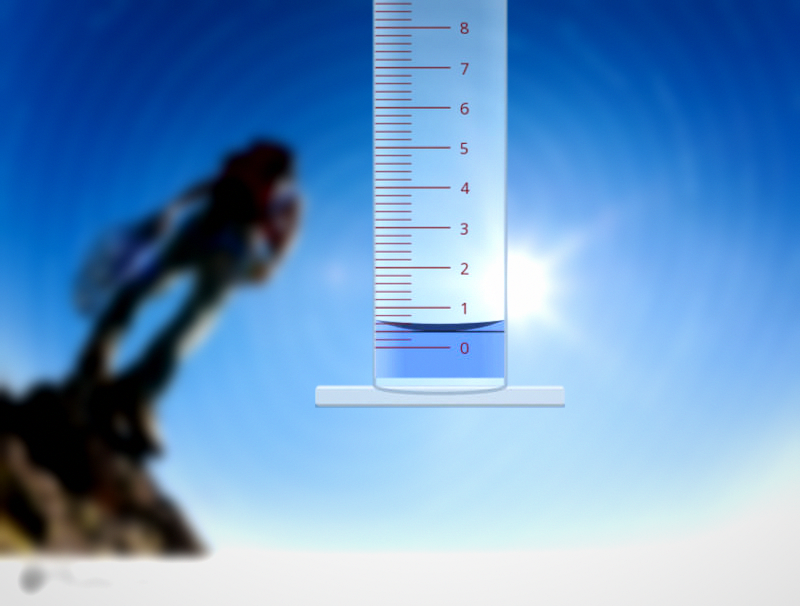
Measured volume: 0.4 mL
